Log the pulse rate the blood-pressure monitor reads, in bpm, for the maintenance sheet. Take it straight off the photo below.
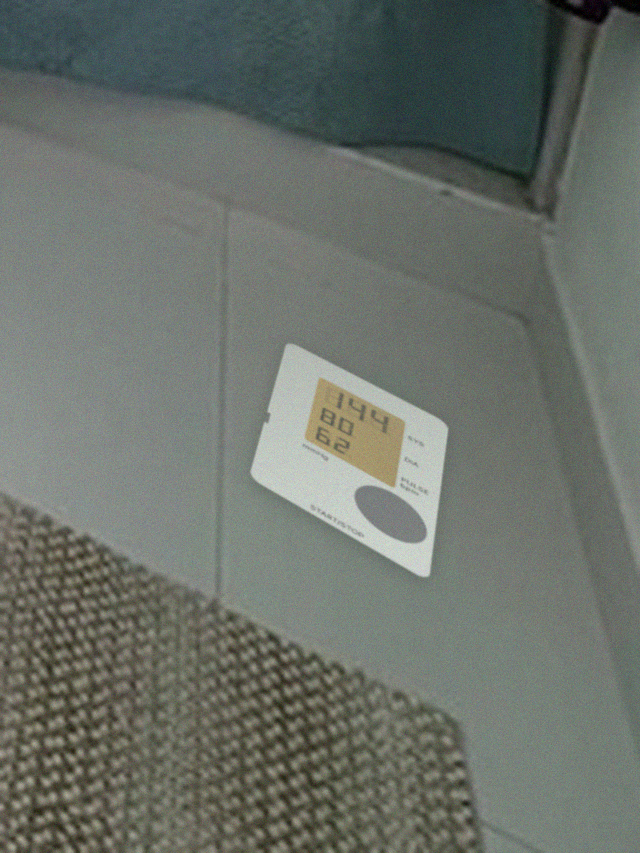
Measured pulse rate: 62 bpm
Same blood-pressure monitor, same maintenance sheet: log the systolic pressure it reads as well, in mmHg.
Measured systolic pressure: 144 mmHg
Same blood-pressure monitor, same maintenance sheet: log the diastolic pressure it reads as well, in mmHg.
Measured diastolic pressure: 80 mmHg
